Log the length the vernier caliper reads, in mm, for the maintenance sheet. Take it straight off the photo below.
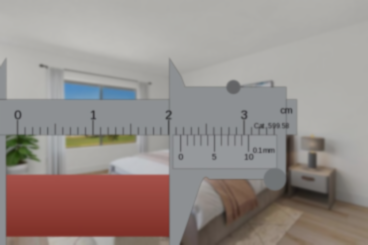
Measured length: 21.6 mm
